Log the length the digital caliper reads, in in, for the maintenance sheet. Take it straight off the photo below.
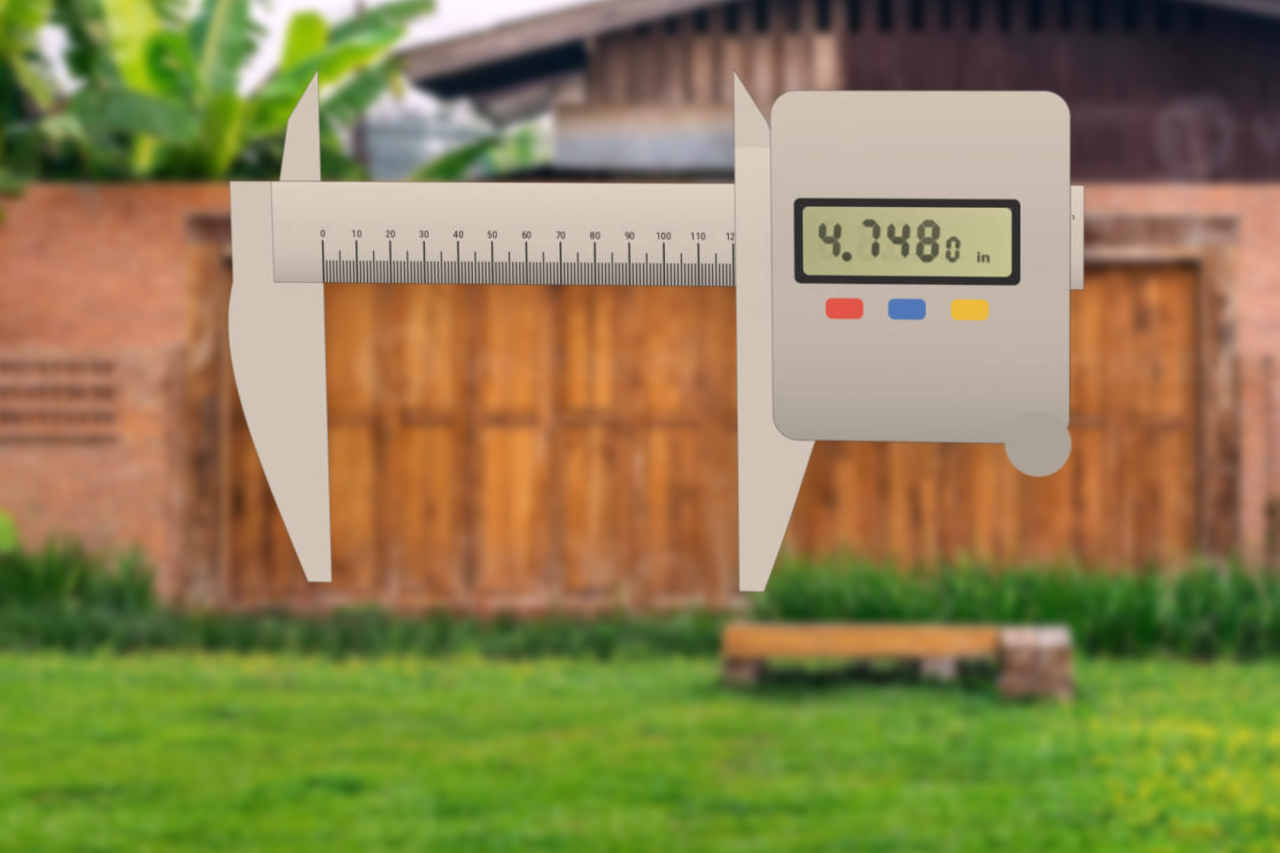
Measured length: 4.7480 in
